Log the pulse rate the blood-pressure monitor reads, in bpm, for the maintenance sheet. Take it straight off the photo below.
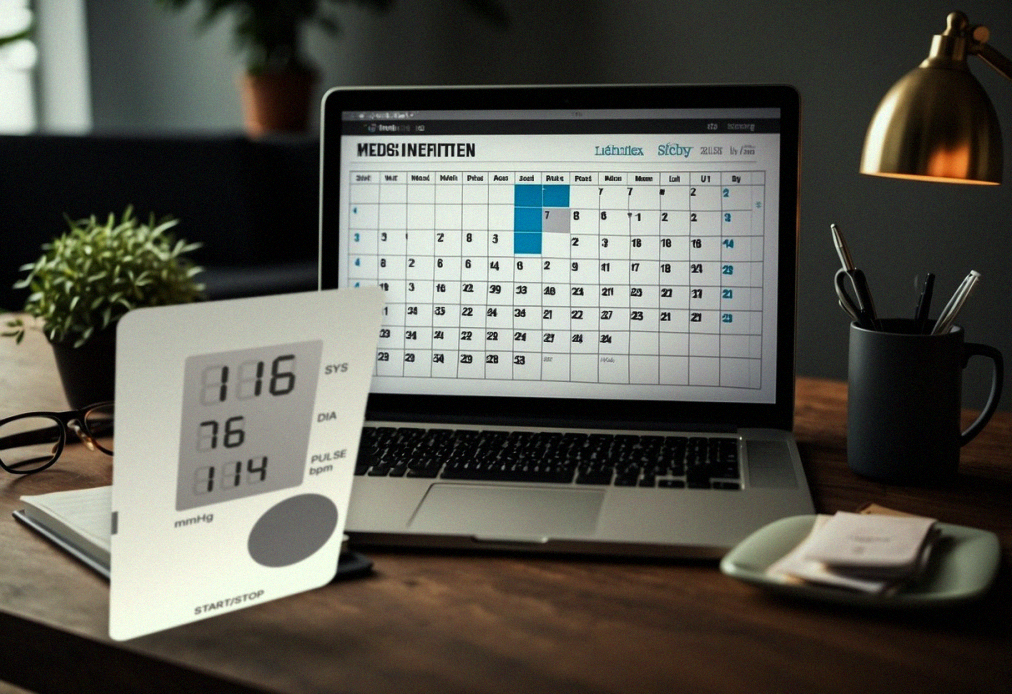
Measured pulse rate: 114 bpm
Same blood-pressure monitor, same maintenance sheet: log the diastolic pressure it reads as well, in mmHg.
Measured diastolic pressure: 76 mmHg
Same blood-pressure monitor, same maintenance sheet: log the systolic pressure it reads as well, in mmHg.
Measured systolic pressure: 116 mmHg
